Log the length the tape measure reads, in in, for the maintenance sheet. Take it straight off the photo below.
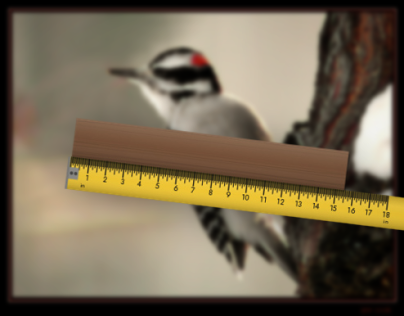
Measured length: 15.5 in
